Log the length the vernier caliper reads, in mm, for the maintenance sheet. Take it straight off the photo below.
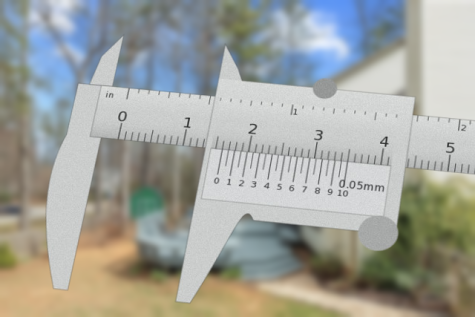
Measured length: 16.0 mm
